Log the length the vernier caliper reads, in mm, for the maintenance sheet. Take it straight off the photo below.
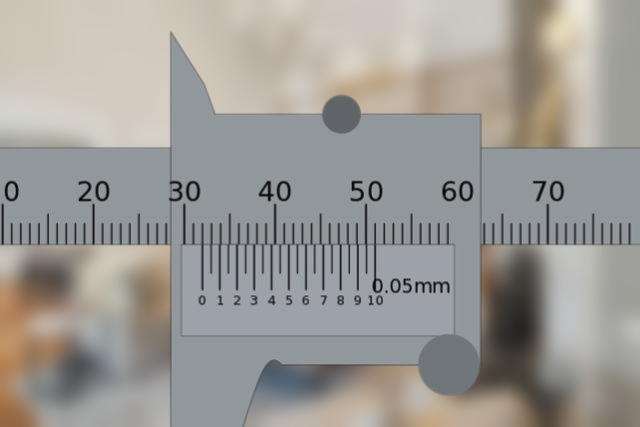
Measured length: 32.0 mm
